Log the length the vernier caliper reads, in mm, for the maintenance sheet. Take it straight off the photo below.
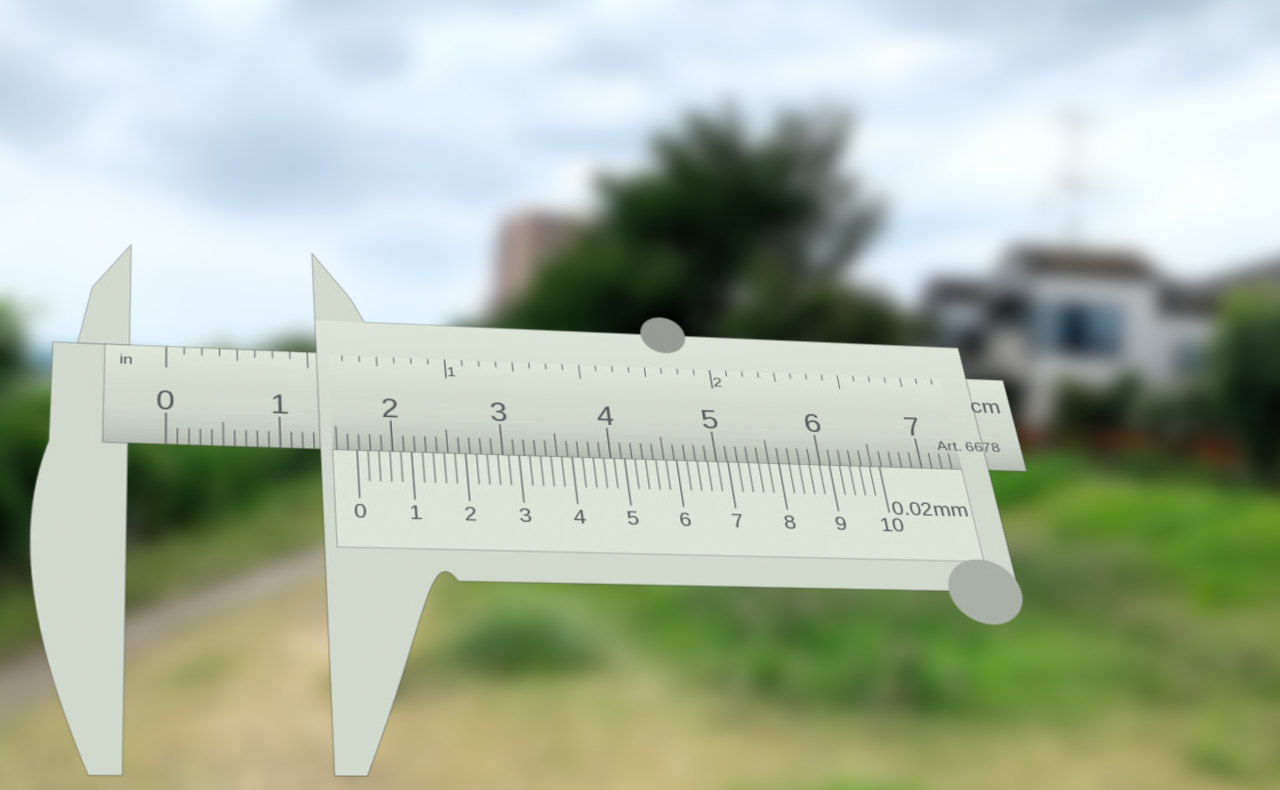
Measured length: 16.8 mm
